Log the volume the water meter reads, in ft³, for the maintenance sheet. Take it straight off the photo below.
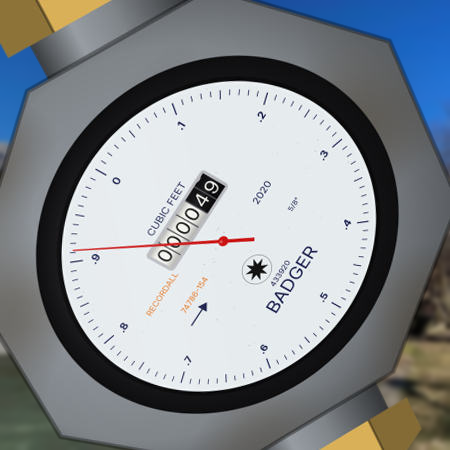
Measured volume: 48.91 ft³
